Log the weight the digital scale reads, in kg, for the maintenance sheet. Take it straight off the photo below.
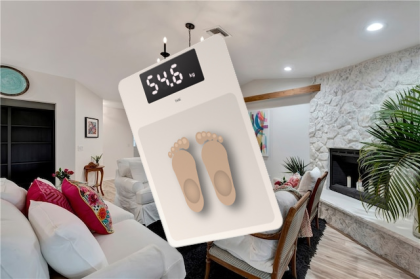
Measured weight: 54.6 kg
